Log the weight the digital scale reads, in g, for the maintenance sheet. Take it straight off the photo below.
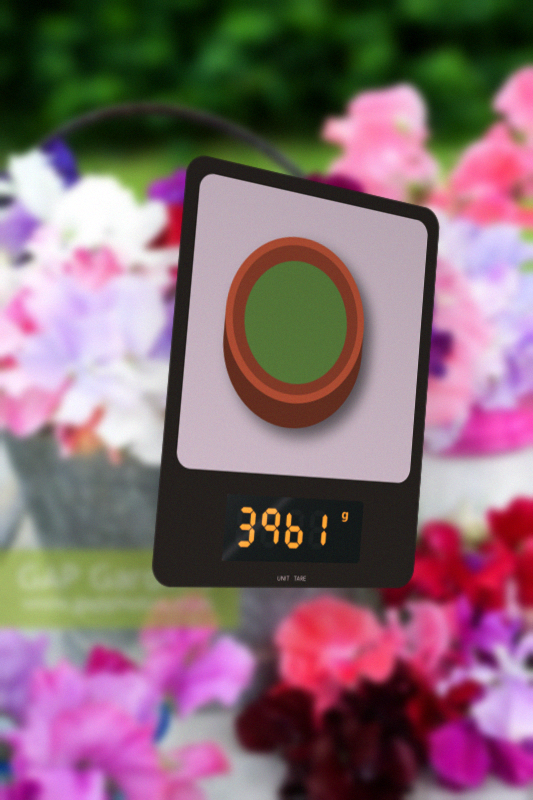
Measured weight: 3961 g
